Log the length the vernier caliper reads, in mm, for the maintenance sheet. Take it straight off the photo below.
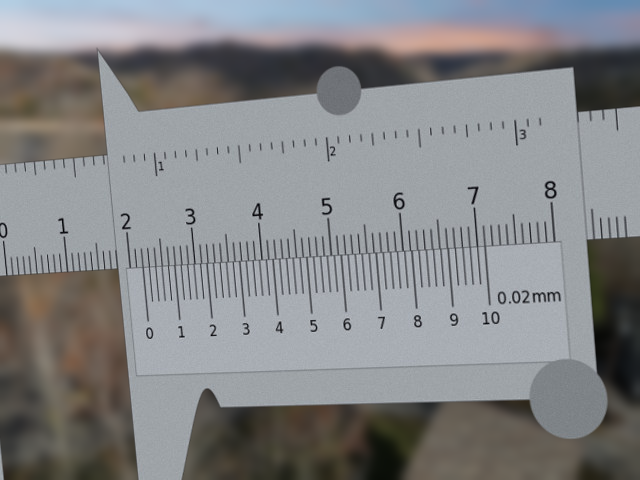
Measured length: 22.0 mm
